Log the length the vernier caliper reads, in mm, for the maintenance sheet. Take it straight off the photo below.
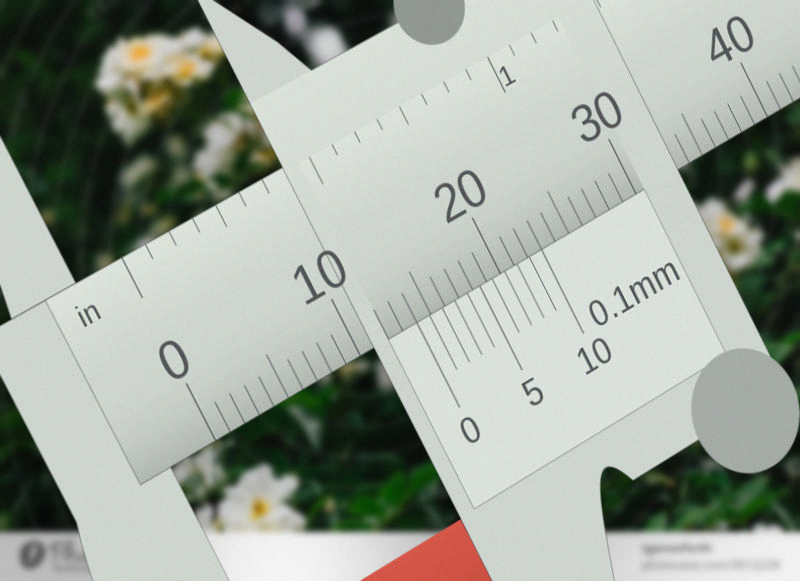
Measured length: 14.0 mm
